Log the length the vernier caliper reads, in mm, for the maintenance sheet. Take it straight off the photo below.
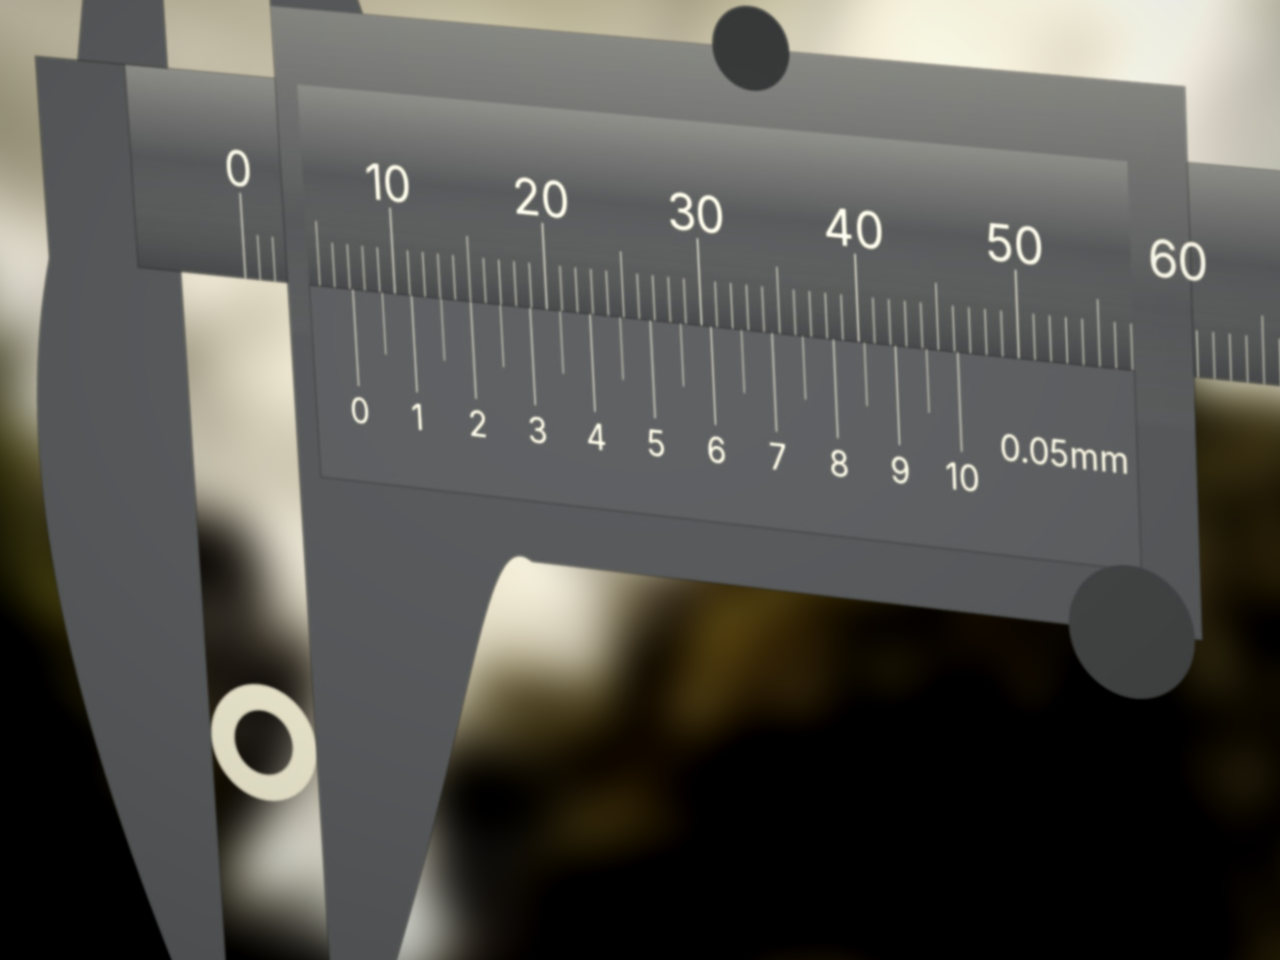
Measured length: 7.2 mm
